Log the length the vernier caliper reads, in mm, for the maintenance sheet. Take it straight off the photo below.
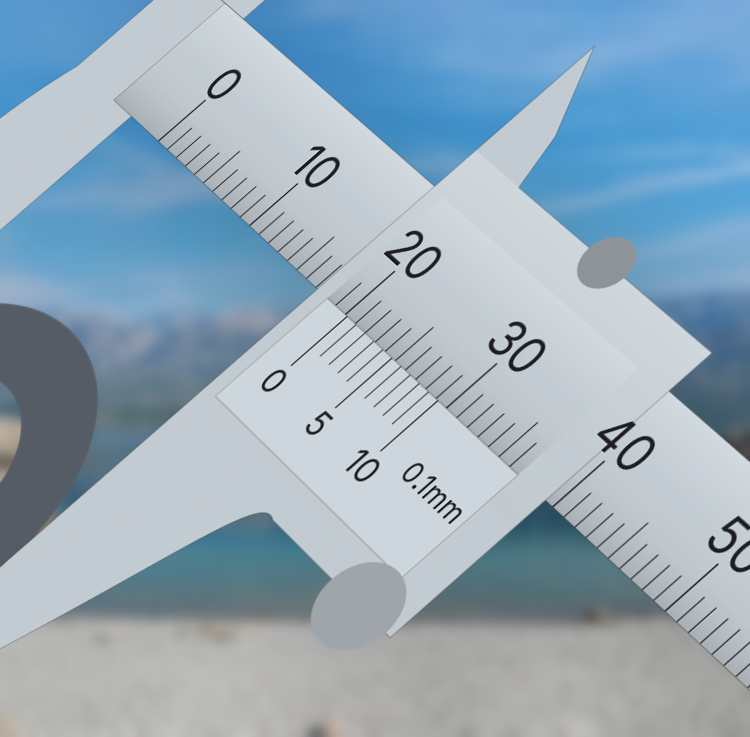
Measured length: 20.2 mm
